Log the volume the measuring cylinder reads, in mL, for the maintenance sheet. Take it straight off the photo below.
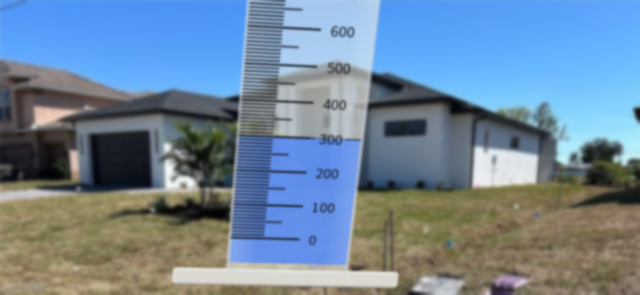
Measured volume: 300 mL
